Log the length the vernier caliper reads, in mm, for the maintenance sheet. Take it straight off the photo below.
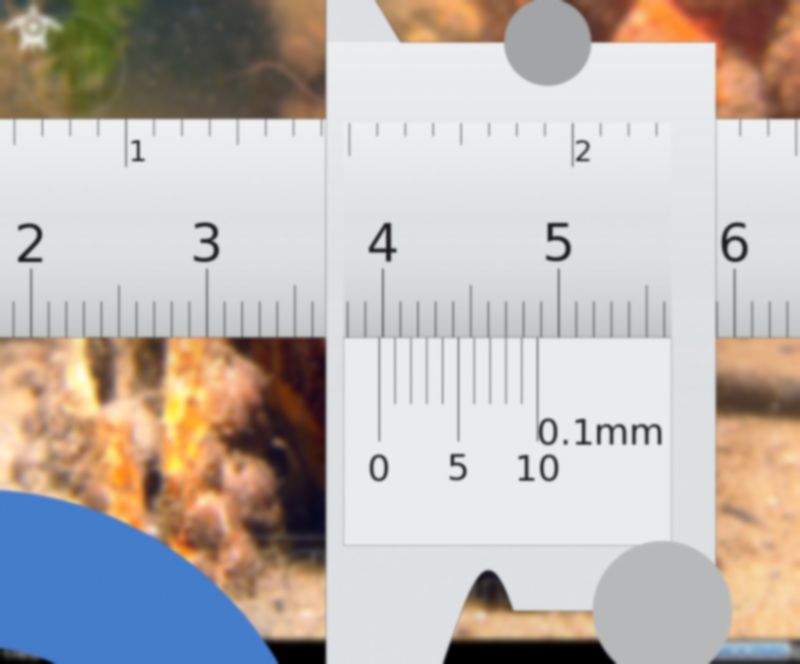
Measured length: 39.8 mm
